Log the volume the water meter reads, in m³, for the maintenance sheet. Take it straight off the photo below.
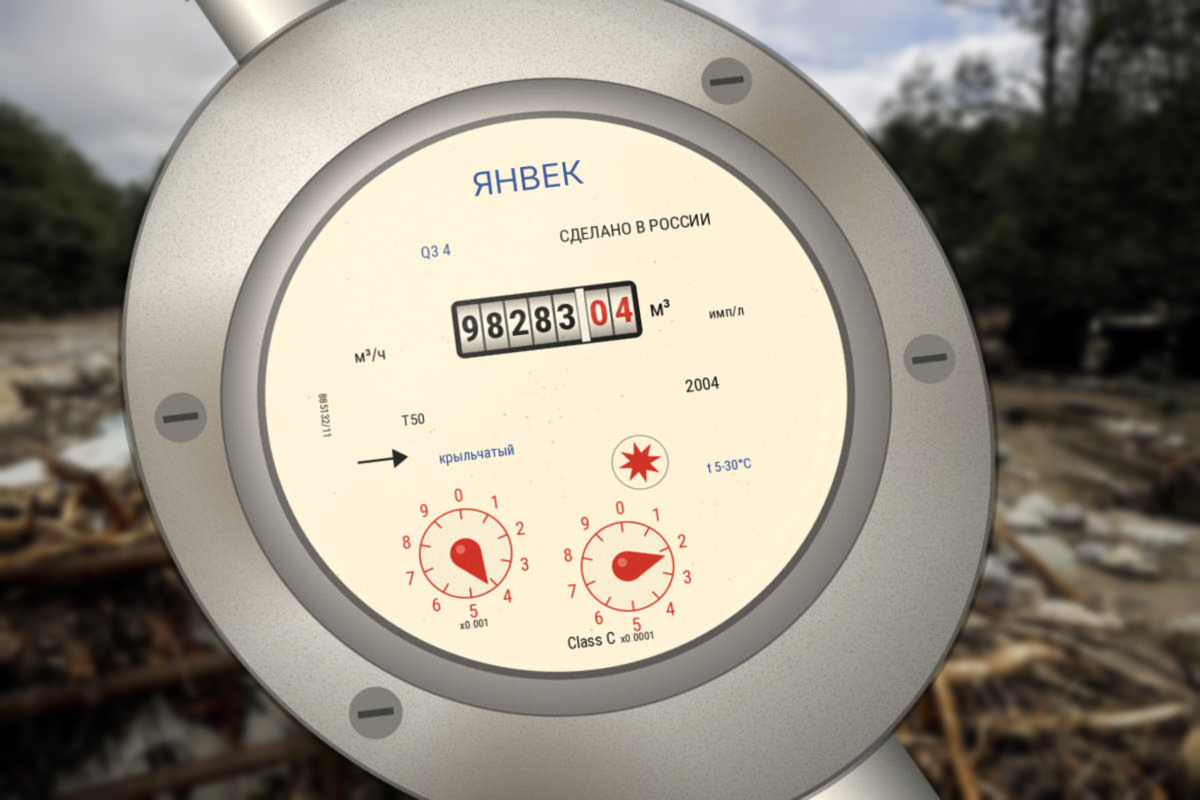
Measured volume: 98283.0442 m³
